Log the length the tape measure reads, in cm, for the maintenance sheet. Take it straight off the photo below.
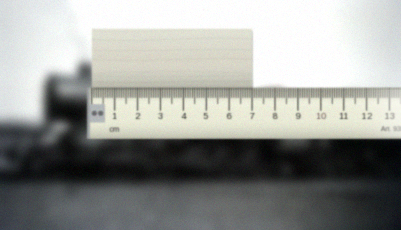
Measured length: 7 cm
